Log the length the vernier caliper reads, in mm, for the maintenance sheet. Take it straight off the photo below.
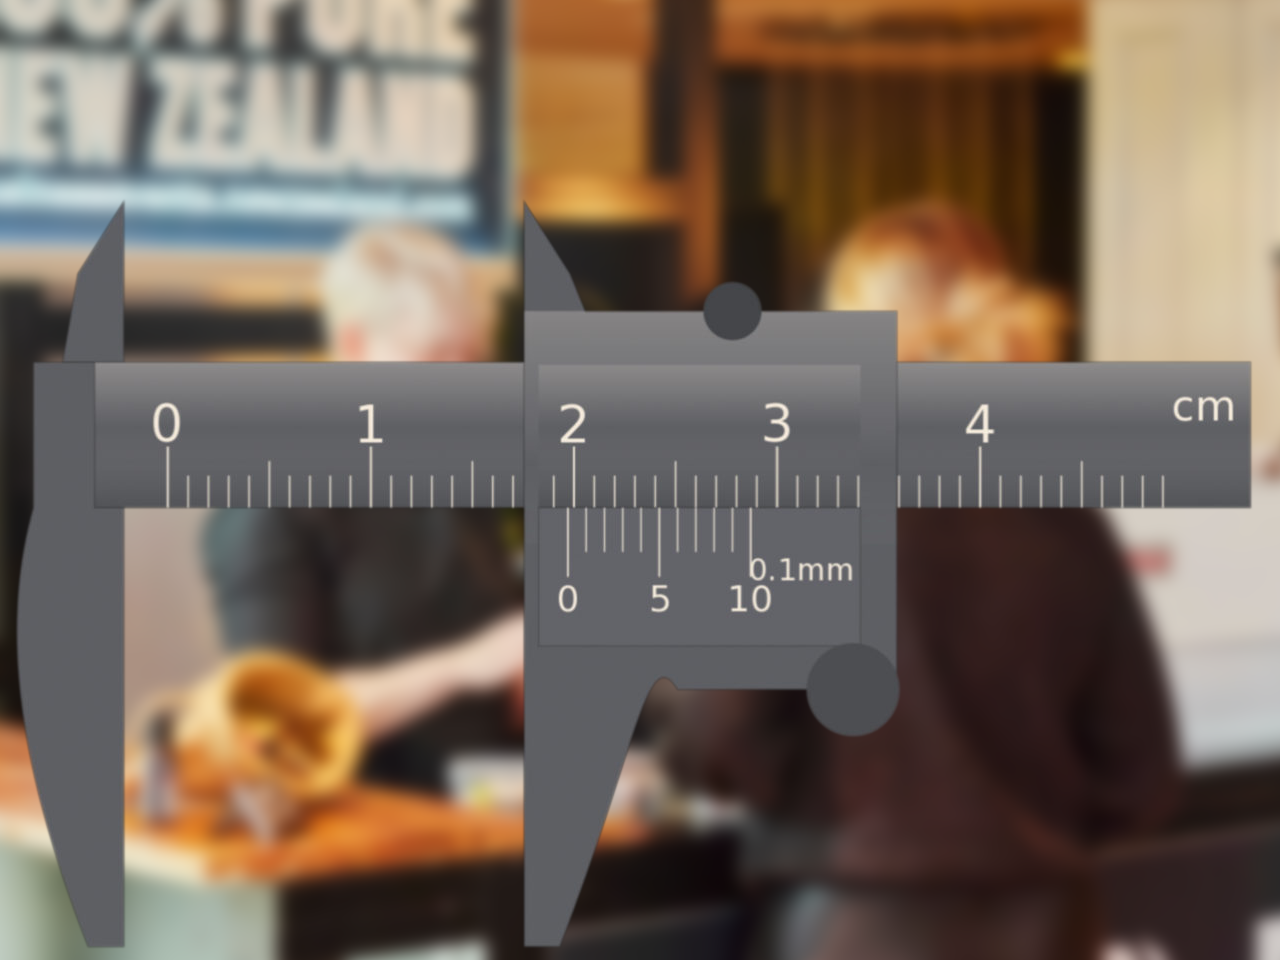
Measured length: 19.7 mm
